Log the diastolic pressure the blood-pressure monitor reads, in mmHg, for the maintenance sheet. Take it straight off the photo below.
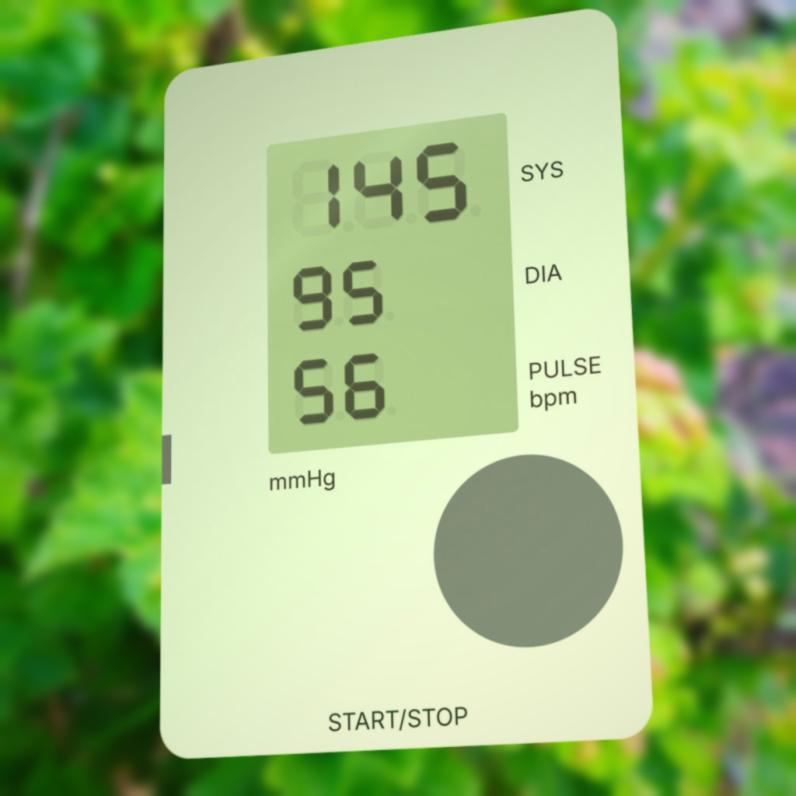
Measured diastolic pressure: 95 mmHg
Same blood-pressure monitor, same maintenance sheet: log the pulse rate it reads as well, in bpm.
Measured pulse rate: 56 bpm
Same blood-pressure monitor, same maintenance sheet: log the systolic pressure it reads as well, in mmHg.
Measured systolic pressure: 145 mmHg
